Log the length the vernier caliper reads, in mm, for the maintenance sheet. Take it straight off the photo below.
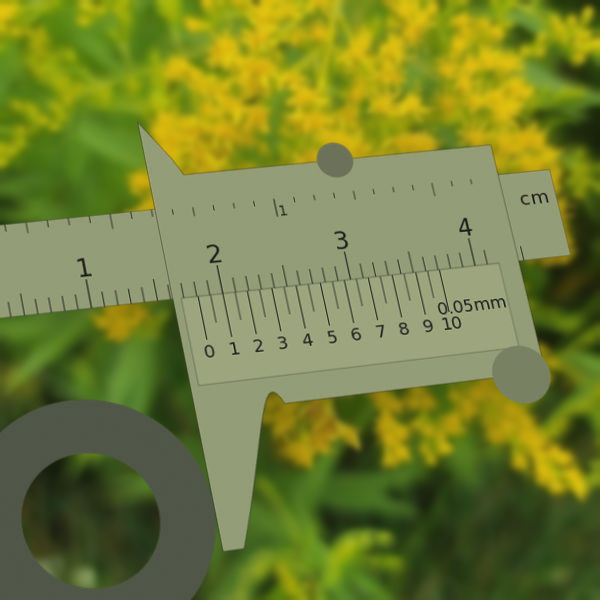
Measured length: 18.1 mm
